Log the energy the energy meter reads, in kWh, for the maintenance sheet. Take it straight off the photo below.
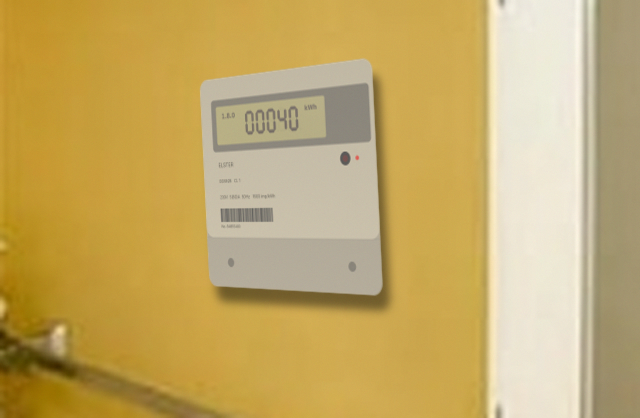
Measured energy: 40 kWh
